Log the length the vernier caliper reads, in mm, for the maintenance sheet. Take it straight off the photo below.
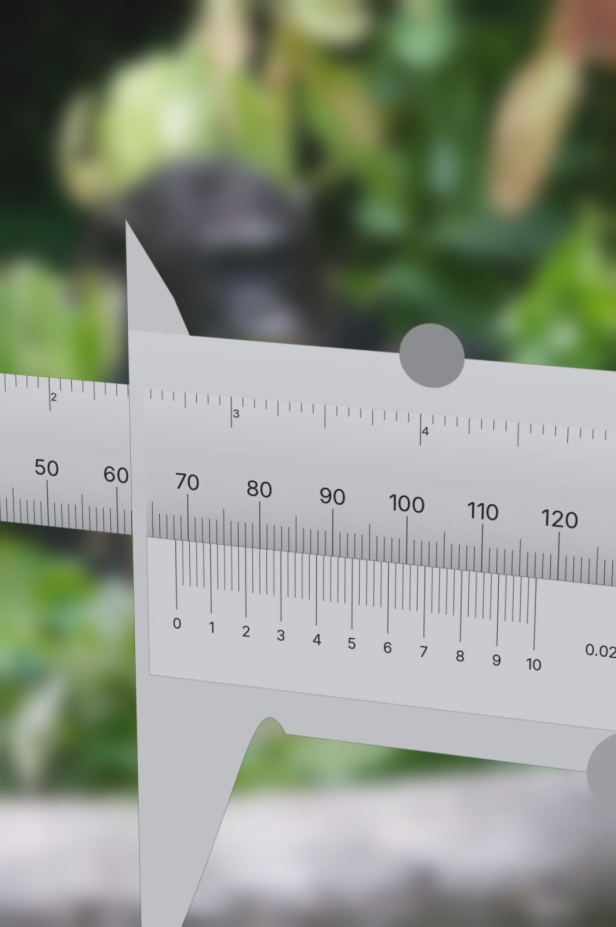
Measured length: 68.2 mm
